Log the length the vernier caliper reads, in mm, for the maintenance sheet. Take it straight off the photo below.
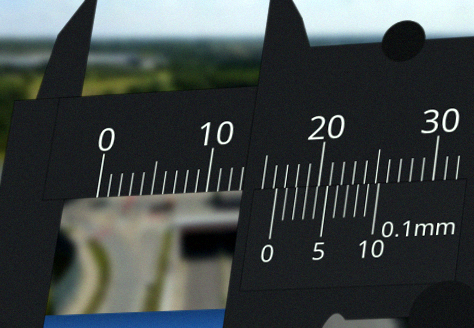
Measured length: 16.3 mm
